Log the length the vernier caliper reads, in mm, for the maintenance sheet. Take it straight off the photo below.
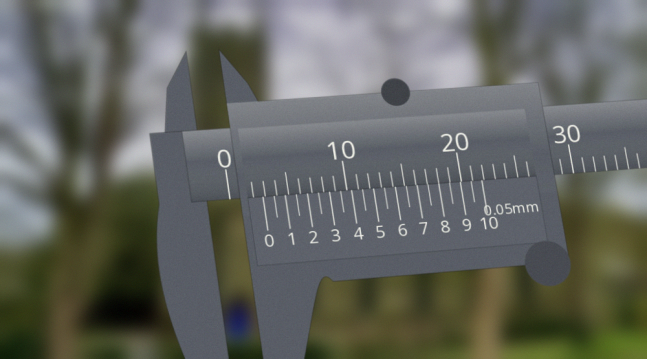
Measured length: 2.8 mm
